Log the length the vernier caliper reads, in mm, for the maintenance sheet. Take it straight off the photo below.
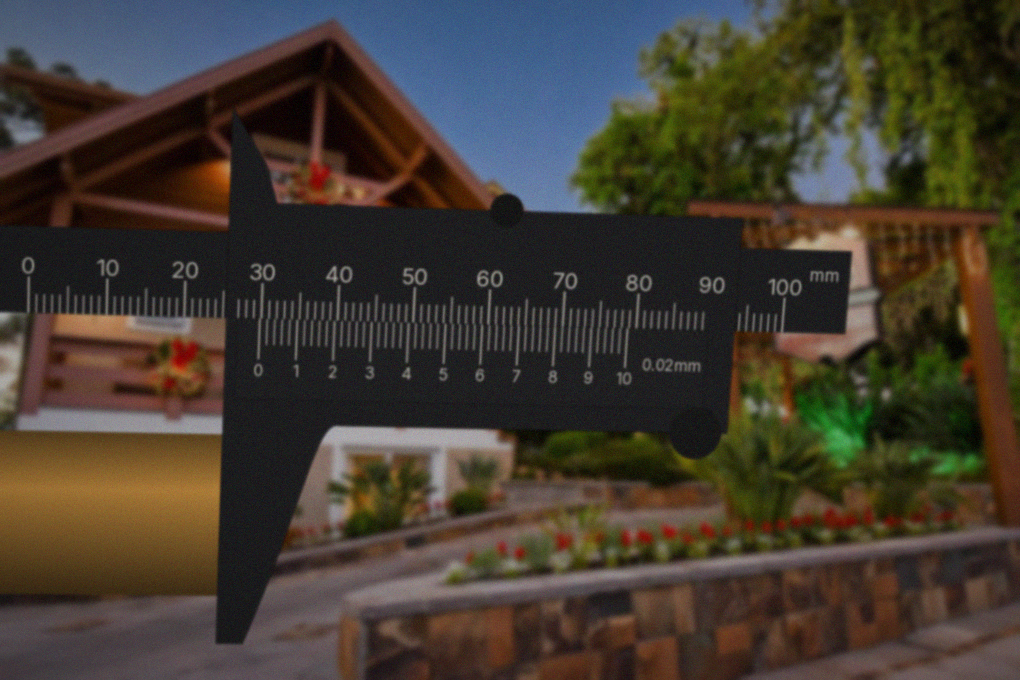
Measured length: 29.8 mm
